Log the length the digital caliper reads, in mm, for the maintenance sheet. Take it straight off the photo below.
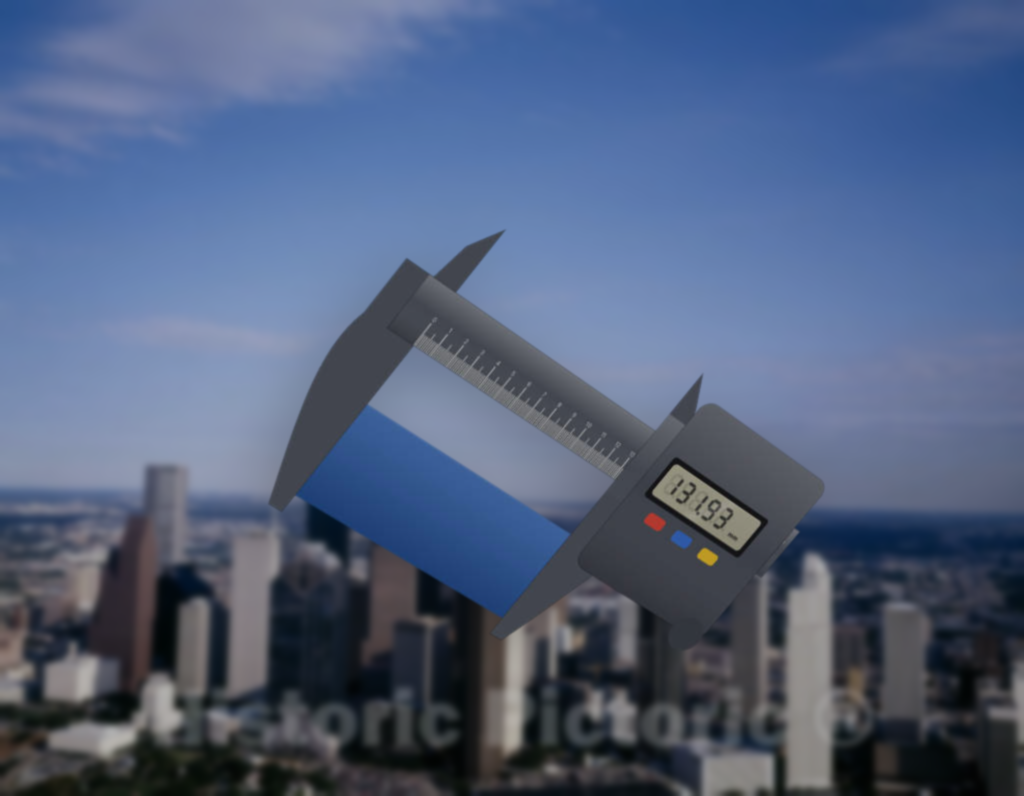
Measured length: 131.93 mm
